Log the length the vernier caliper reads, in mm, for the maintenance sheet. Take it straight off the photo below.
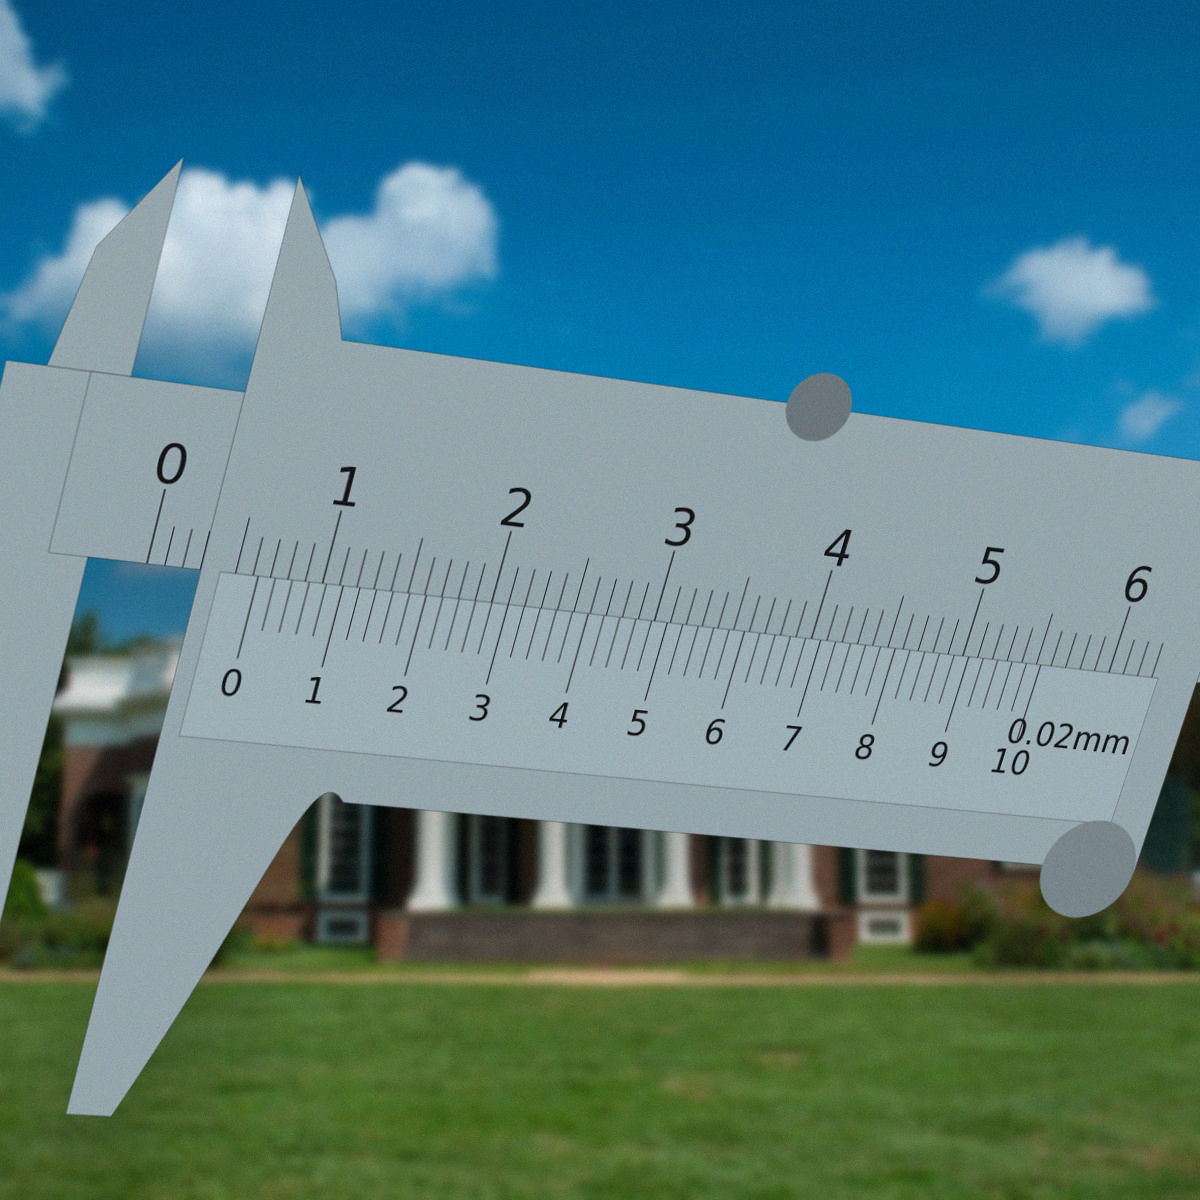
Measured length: 6.3 mm
